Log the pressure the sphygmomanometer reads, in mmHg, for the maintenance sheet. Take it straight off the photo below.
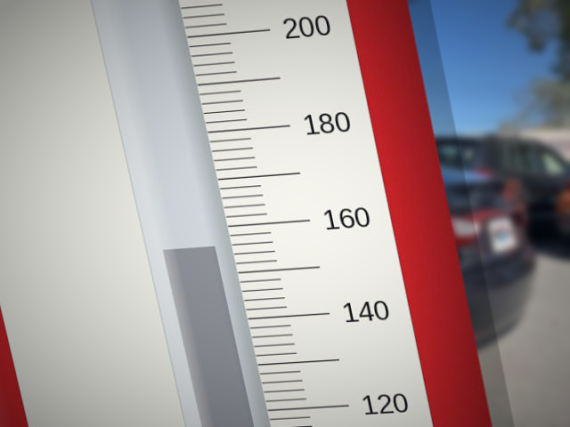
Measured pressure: 156 mmHg
